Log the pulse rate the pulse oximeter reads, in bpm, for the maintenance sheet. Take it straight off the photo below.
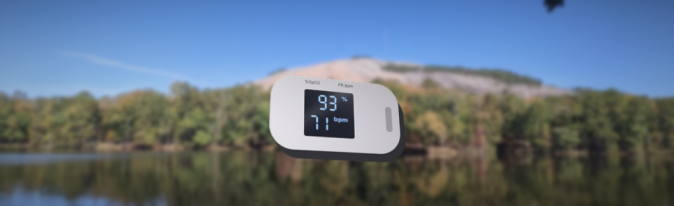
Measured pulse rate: 71 bpm
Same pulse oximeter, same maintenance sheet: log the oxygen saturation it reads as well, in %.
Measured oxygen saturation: 93 %
